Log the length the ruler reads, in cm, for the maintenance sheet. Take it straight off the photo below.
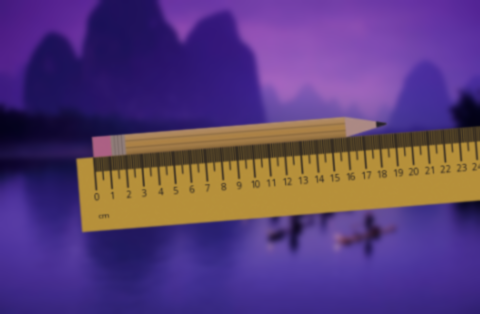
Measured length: 18.5 cm
